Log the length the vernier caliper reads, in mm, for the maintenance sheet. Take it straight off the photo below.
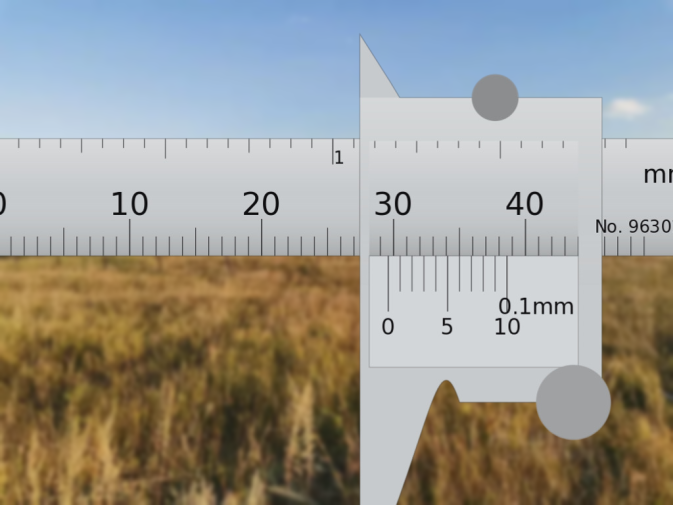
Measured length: 29.6 mm
